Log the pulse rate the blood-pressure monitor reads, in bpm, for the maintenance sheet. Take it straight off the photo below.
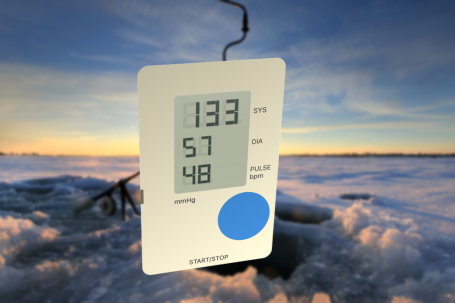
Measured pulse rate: 48 bpm
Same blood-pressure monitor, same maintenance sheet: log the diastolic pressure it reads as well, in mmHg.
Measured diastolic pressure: 57 mmHg
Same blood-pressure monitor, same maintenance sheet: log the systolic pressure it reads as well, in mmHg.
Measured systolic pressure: 133 mmHg
